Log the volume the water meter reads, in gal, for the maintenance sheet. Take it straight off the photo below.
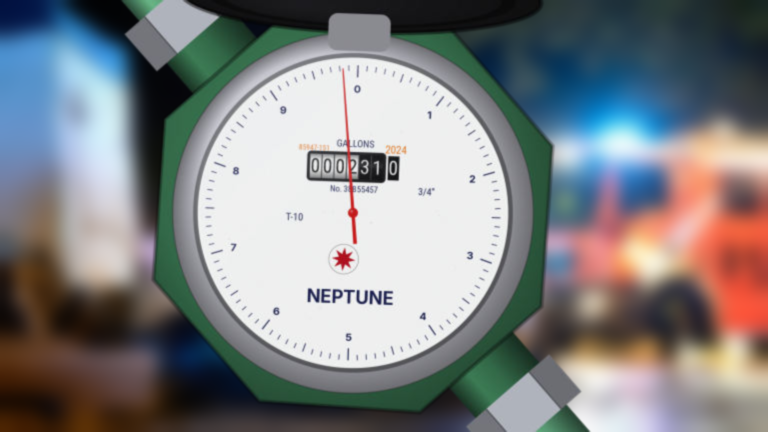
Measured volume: 2309.8 gal
